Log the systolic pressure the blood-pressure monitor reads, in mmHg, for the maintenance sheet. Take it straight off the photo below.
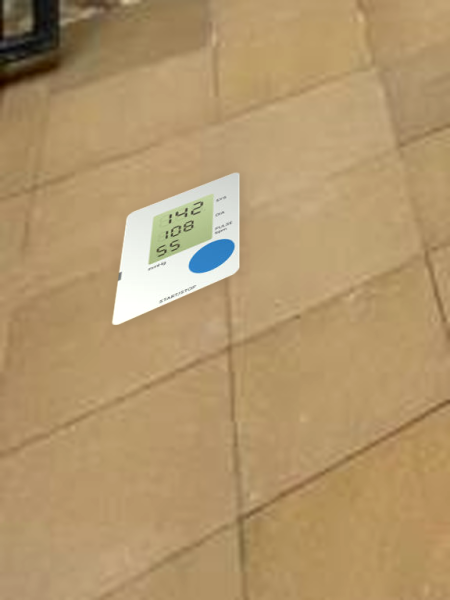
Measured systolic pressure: 142 mmHg
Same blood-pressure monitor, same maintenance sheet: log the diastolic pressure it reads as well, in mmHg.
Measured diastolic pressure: 108 mmHg
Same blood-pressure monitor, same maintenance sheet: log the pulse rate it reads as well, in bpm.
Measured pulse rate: 55 bpm
